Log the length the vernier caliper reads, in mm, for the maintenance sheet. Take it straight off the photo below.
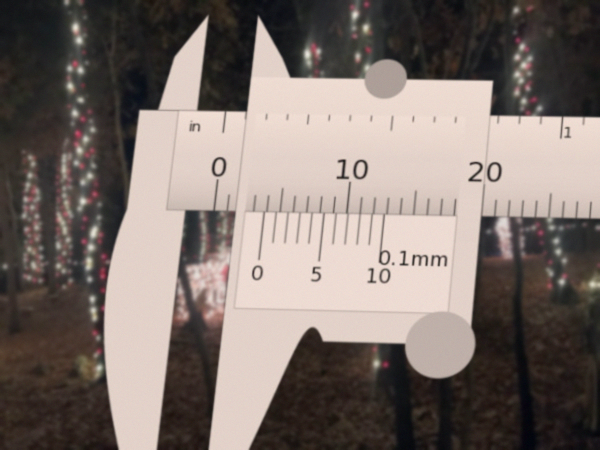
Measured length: 3.8 mm
